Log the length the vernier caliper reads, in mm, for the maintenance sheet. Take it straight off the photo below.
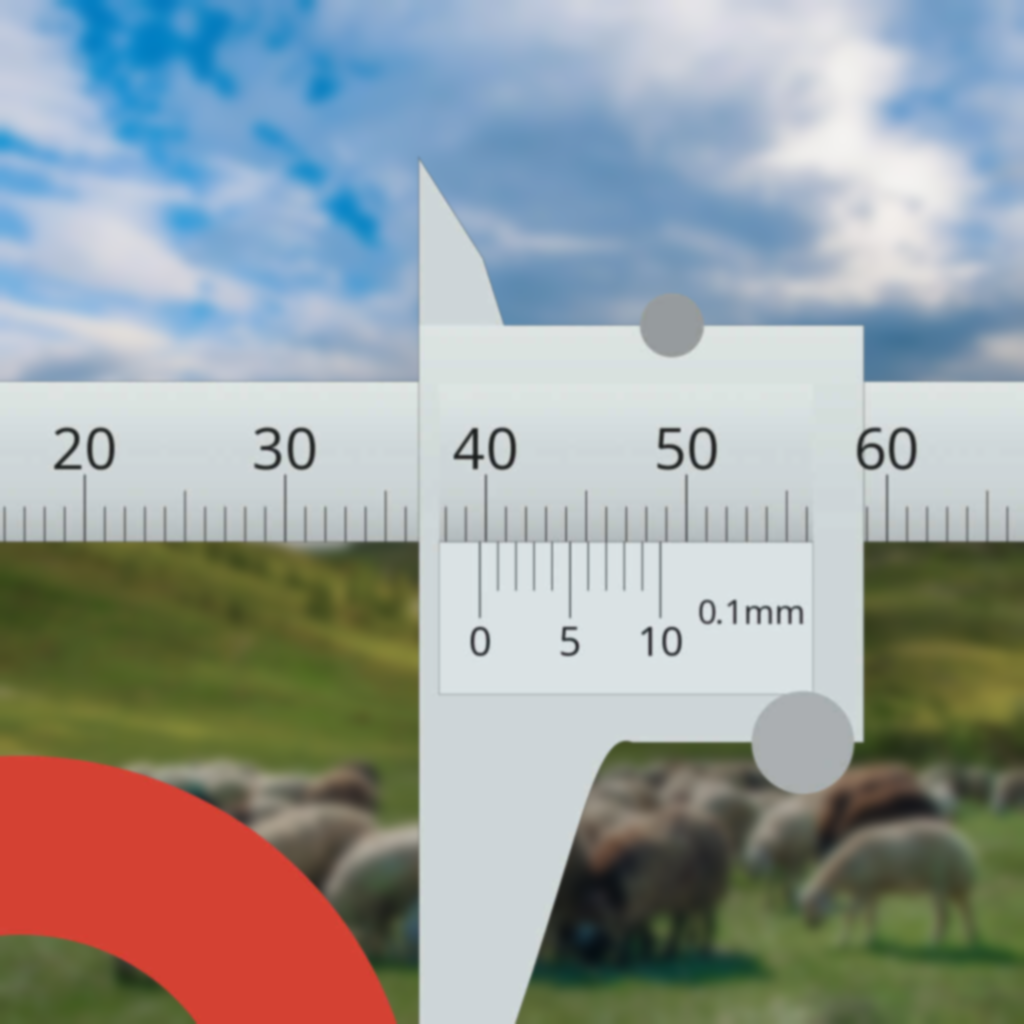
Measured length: 39.7 mm
